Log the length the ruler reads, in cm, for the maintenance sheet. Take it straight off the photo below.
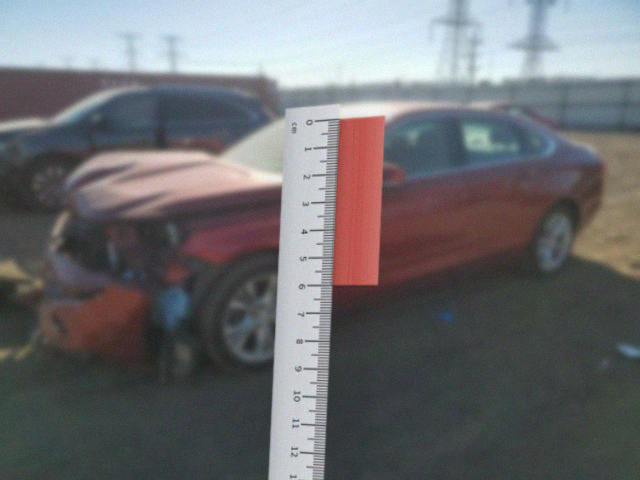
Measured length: 6 cm
